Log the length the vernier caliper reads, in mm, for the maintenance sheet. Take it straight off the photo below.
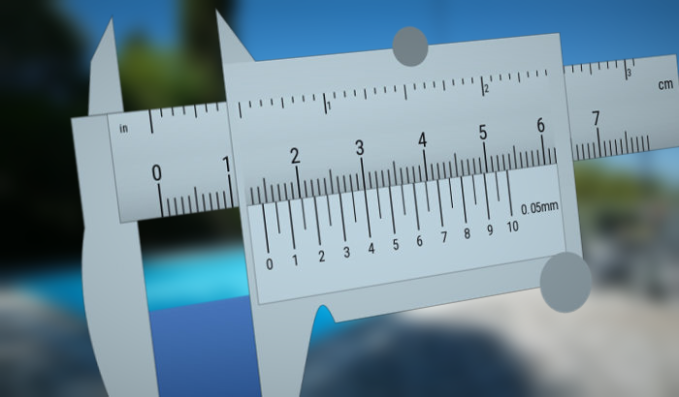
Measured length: 14.4 mm
